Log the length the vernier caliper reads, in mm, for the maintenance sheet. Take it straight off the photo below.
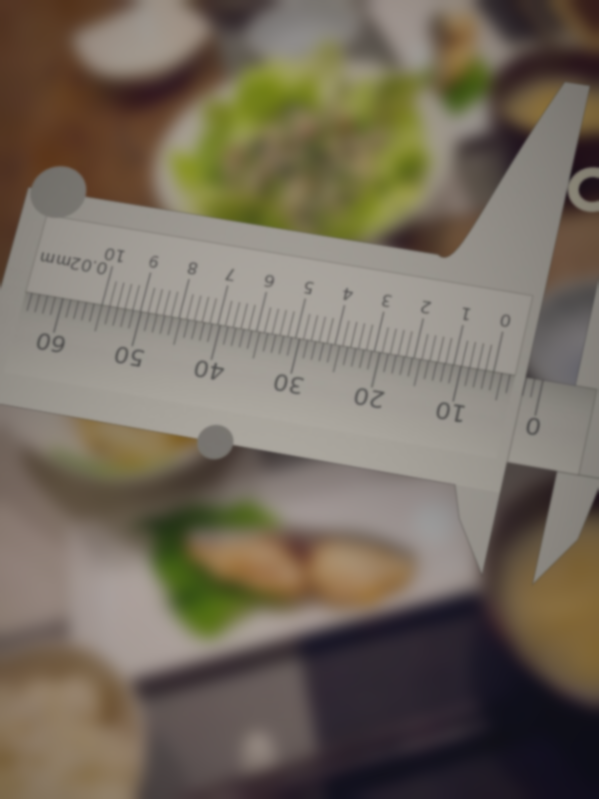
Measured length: 6.0 mm
